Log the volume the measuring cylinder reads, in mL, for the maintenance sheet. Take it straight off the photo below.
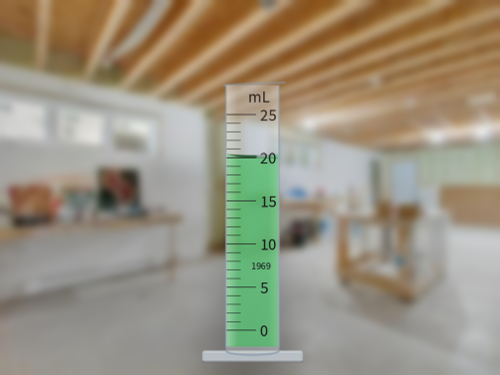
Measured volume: 20 mL
